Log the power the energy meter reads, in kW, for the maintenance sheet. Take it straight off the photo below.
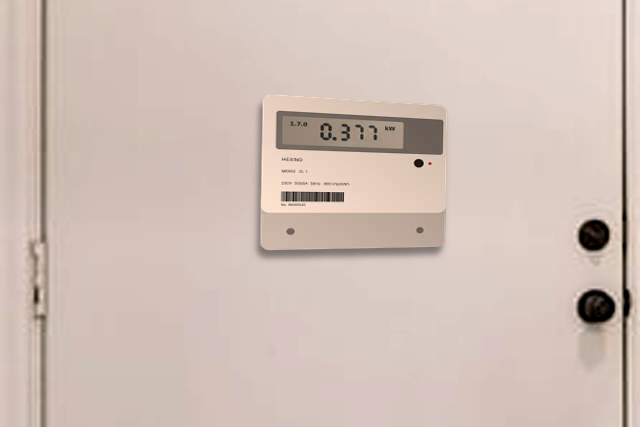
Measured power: 0.377 kW
